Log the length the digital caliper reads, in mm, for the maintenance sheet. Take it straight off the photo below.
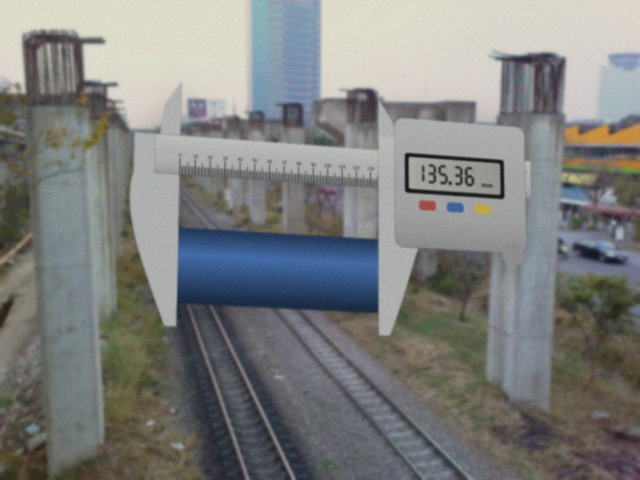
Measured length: 135.36 mm
